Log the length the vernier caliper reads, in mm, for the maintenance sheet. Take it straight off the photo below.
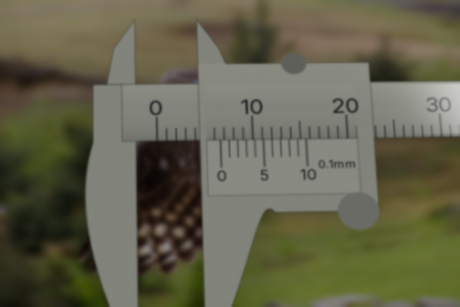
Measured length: 6.6 mm
